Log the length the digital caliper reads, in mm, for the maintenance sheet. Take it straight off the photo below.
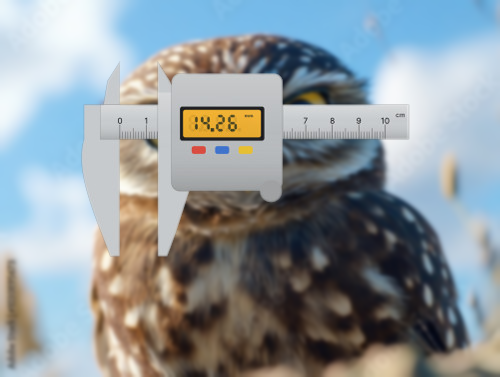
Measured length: 14.26 mm
